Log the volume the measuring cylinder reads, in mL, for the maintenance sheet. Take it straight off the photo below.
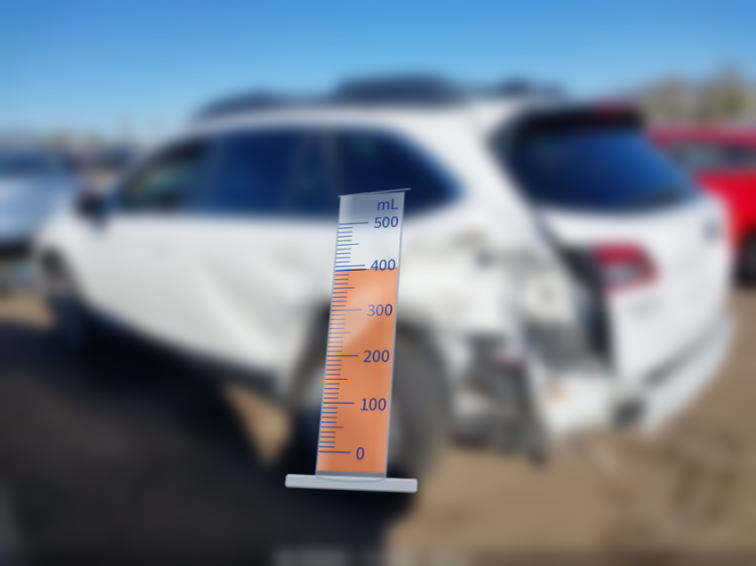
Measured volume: 390 mL
